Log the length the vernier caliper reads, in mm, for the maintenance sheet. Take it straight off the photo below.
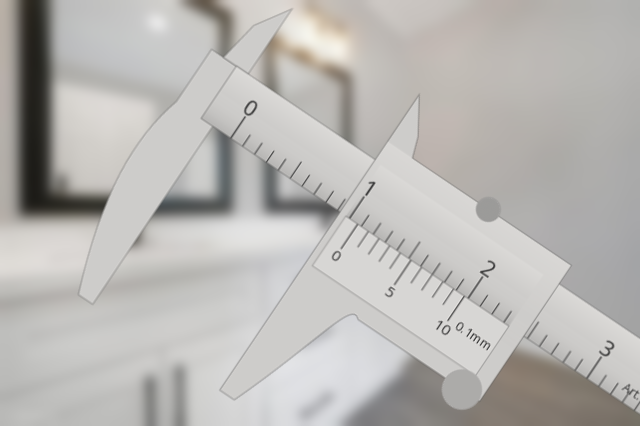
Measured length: 10.7 mm
